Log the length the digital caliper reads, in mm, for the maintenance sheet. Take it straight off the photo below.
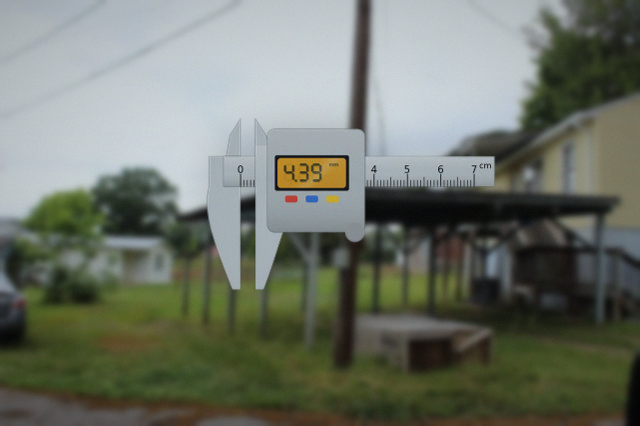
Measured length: 4.39 mm
